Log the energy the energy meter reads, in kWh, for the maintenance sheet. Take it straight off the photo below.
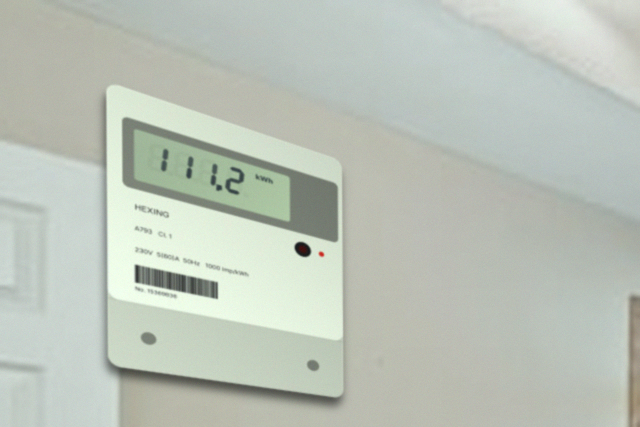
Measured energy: 111.2 kWh
